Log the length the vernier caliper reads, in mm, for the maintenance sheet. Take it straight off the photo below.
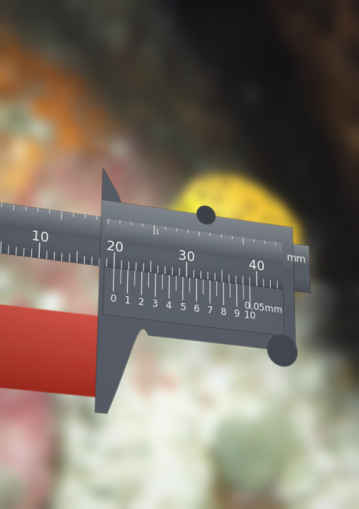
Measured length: 20.0 mm
